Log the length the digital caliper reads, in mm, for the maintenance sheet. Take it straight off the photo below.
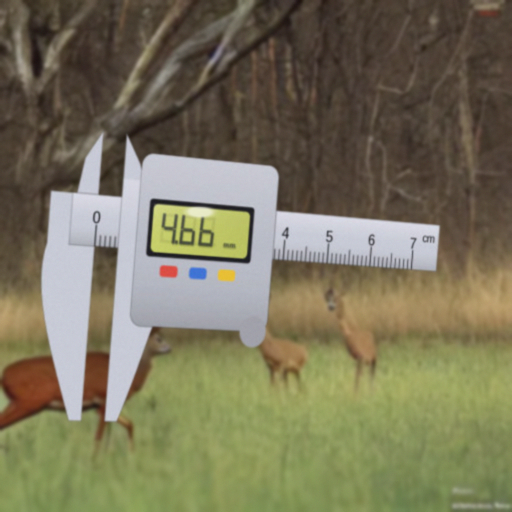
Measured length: 4.66 mm
